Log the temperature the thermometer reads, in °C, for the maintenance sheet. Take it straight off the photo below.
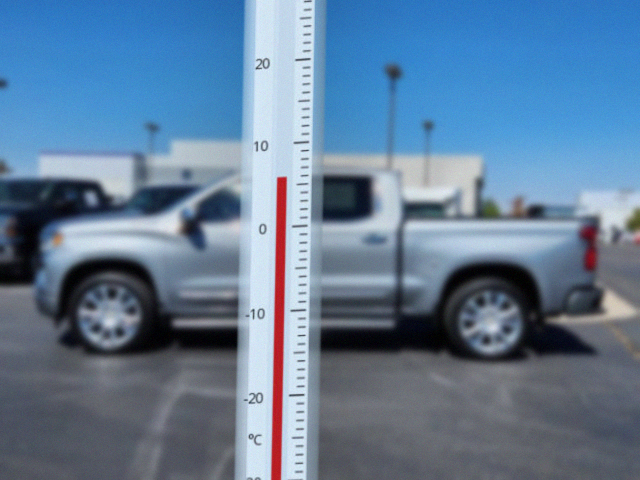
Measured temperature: 6 °C
